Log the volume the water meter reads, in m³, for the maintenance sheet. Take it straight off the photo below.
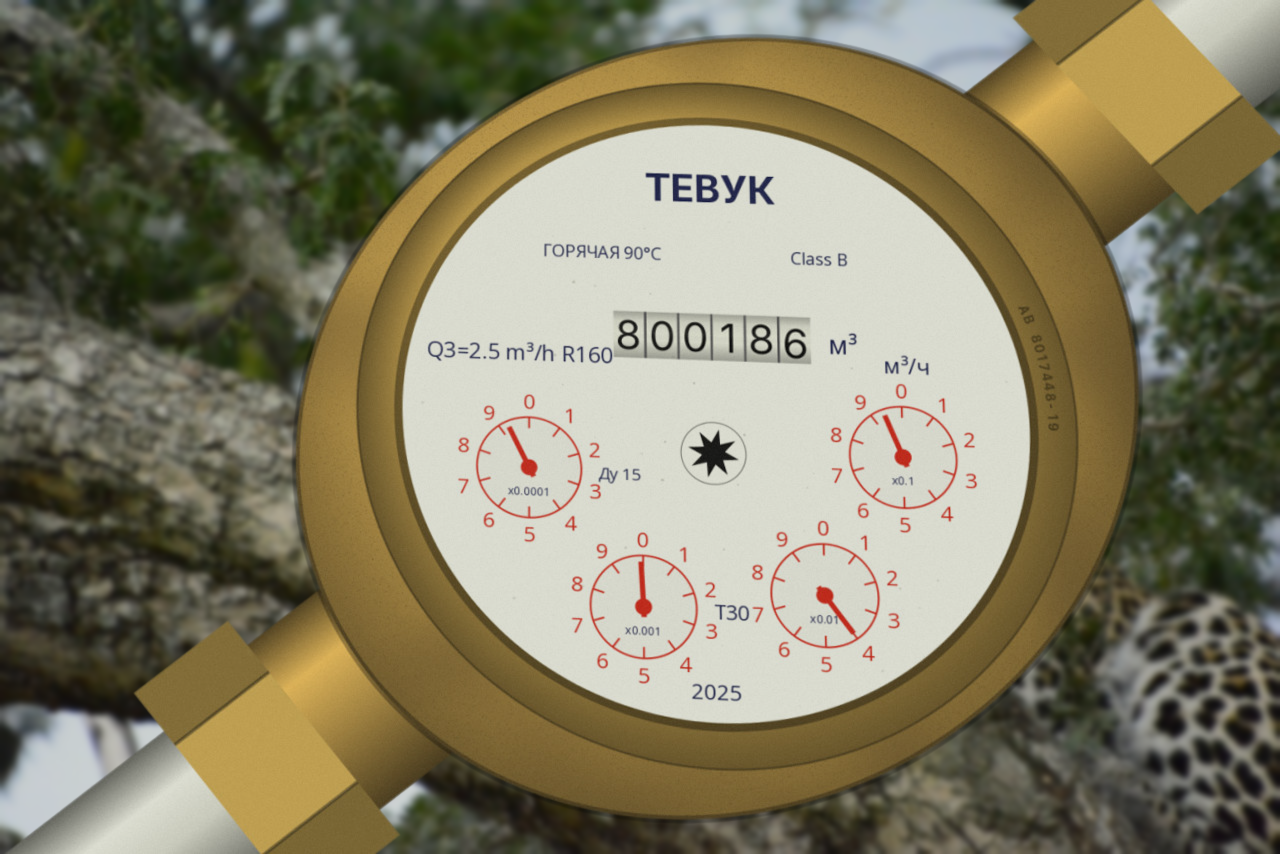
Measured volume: 800185.9399 m³
